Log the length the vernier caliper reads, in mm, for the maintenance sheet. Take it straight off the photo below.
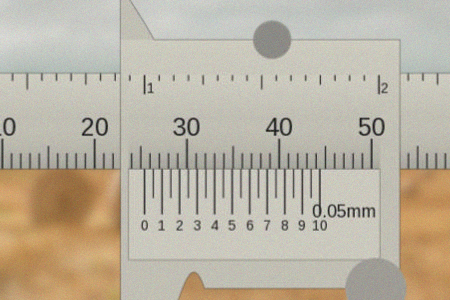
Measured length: 25.4 mm
